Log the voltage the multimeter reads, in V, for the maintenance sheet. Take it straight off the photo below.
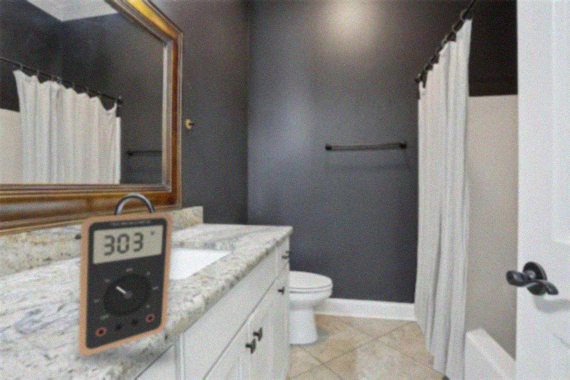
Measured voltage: 303 V
